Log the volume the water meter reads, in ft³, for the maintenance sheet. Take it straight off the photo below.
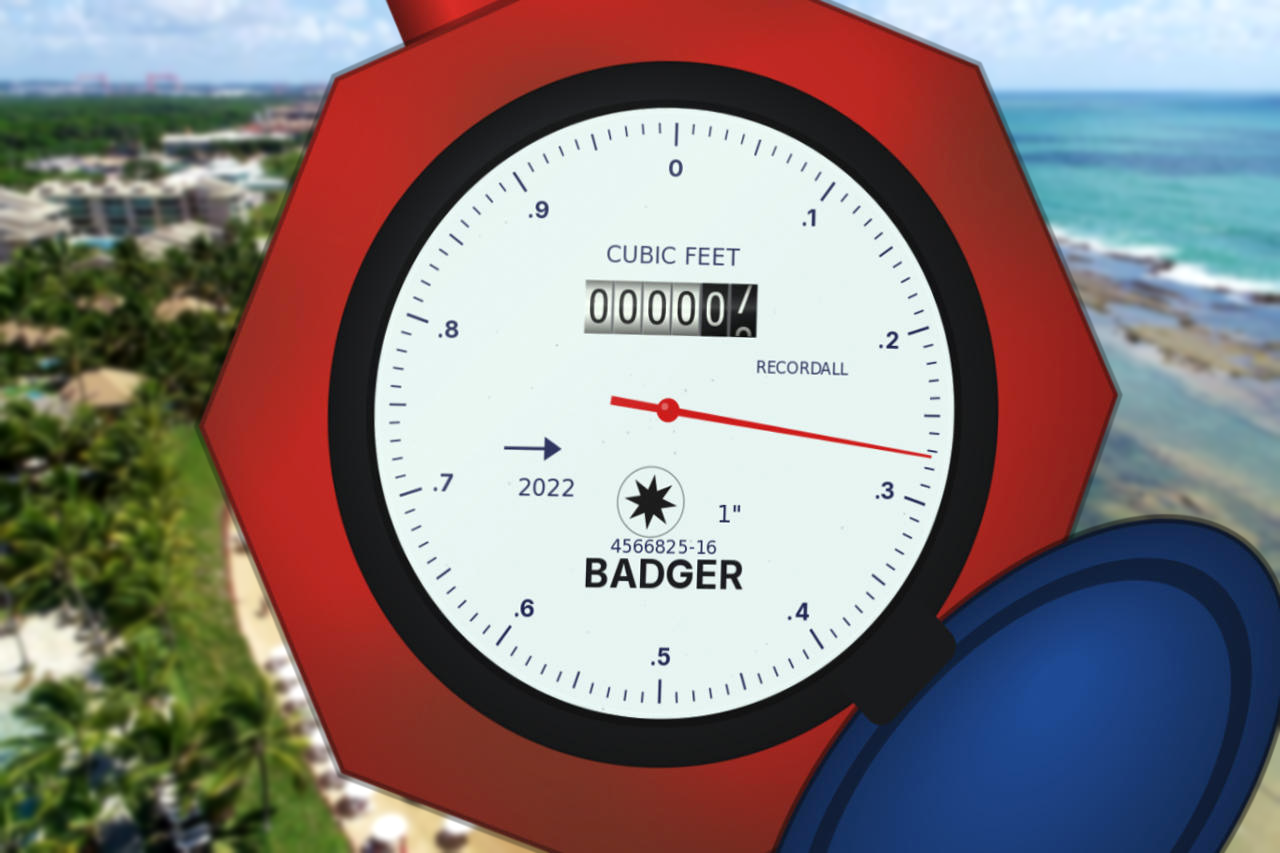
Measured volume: 7.27 ft³
